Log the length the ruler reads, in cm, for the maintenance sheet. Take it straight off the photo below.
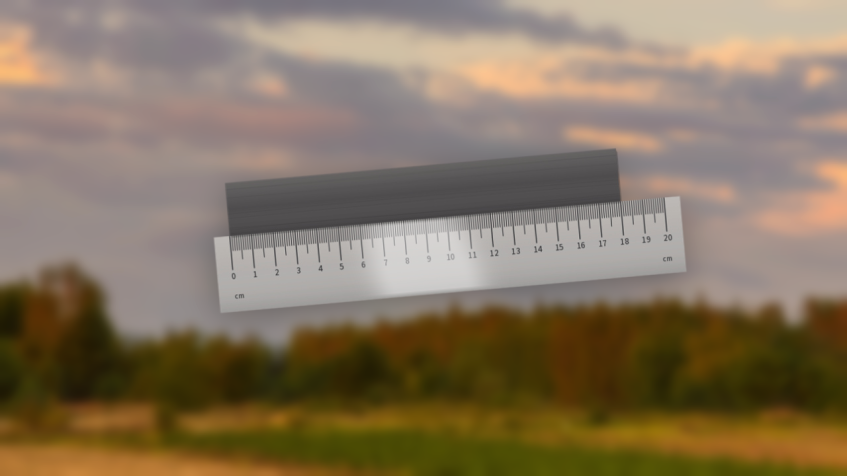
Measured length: 18 cm
